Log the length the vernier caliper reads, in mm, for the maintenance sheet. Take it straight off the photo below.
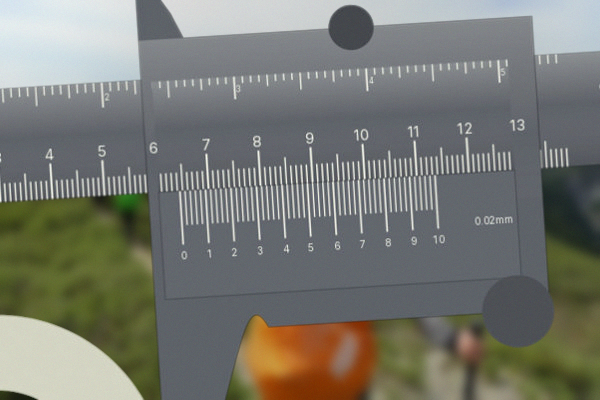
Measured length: 64.5 mm
